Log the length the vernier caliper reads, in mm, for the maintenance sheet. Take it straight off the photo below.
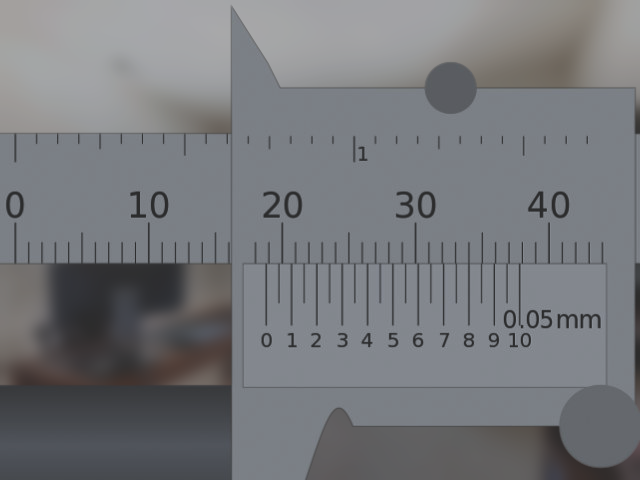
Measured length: 18.8 mm
